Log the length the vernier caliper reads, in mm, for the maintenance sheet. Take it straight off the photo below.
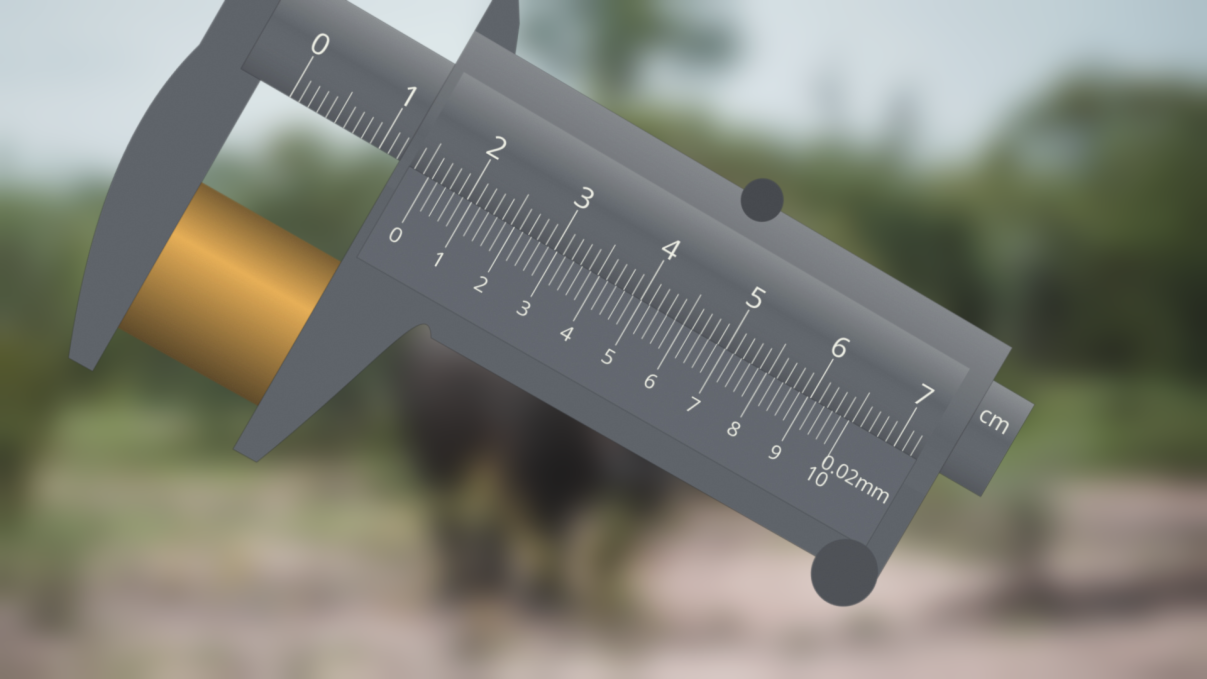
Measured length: 15.6 mm
